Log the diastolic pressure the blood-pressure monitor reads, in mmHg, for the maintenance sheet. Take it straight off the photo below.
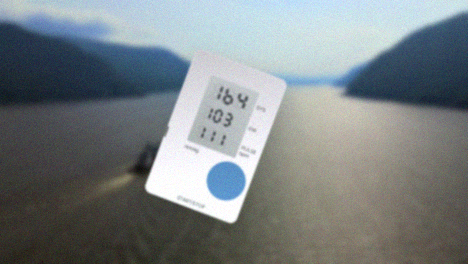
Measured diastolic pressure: 103 mmHg
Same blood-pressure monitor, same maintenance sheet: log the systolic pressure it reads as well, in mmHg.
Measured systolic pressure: 164 mmHg
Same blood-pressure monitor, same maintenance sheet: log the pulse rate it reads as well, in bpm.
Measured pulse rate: 111 bpm
